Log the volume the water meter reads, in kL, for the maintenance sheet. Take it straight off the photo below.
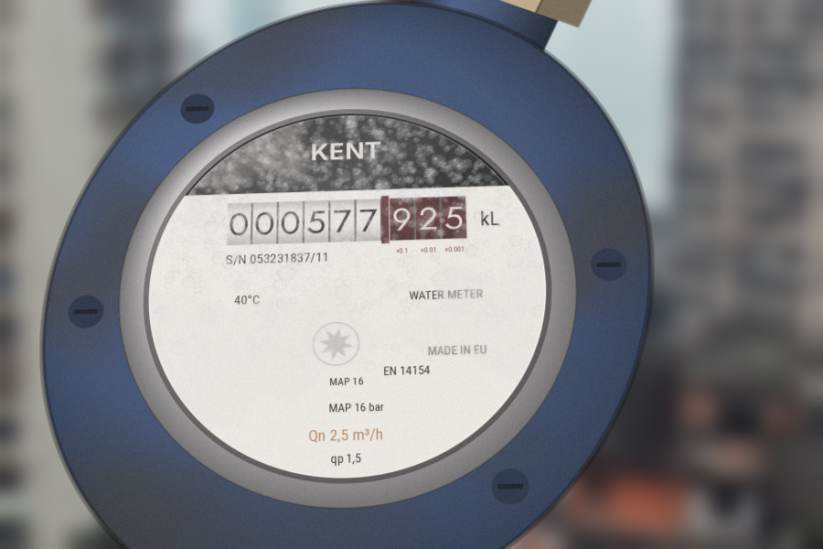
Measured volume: 577.925 kL
